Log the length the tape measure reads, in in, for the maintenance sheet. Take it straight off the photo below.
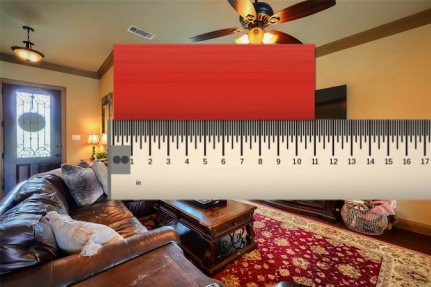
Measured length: 11 in
